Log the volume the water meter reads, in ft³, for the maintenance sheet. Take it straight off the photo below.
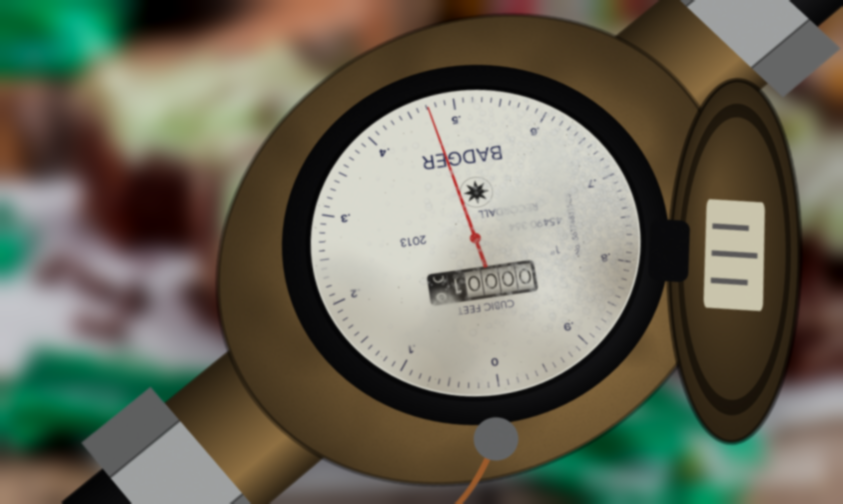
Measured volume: 18.47 ft³
